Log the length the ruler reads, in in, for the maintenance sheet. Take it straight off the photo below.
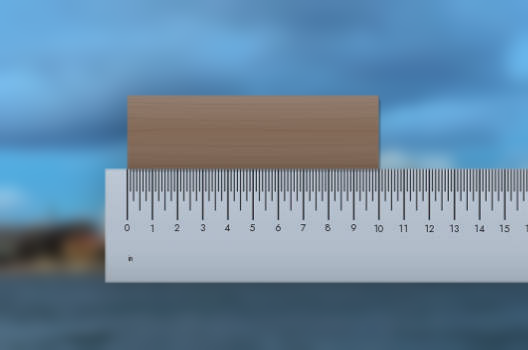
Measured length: 10 in
